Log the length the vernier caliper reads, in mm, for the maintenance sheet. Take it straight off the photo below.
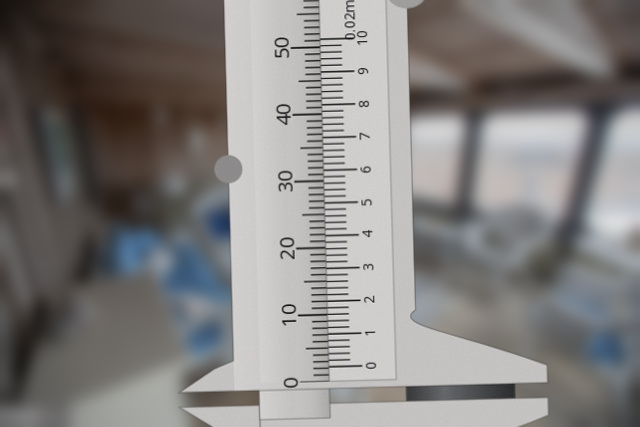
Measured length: 2.2 mm
